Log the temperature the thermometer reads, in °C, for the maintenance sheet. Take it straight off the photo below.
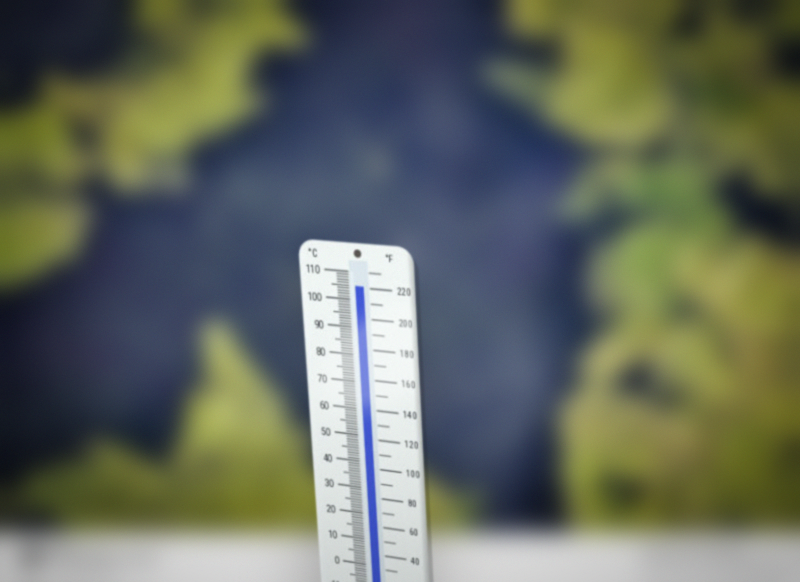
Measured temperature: 105 °C
